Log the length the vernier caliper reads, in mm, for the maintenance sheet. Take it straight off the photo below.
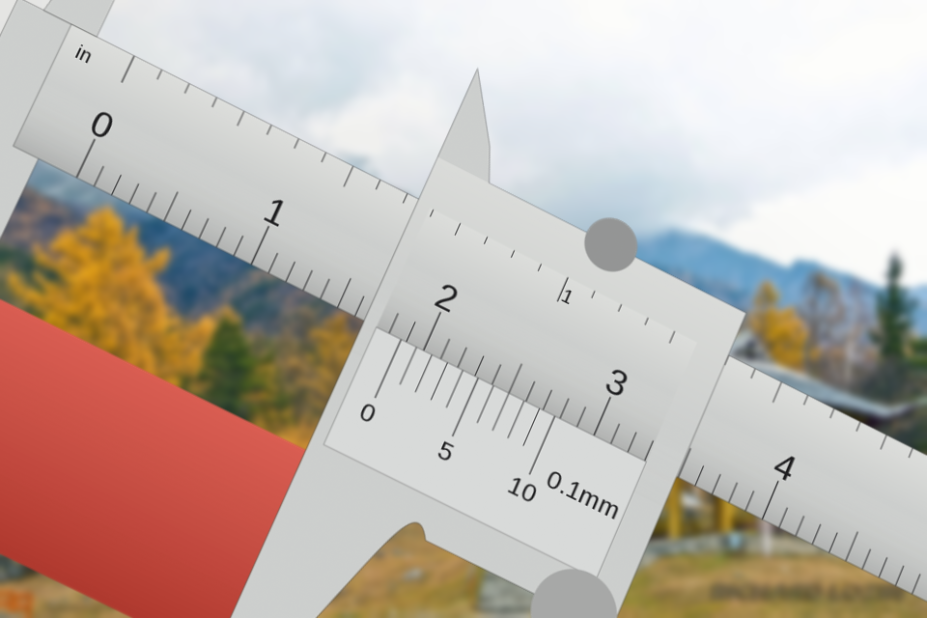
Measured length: 18.7 mm
